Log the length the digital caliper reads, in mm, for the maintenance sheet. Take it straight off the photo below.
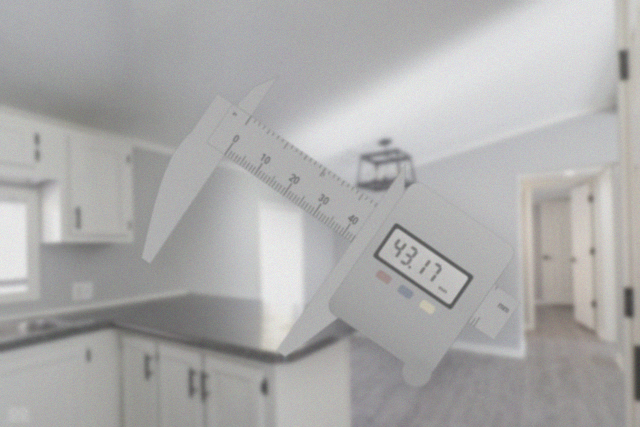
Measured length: 43.17 mm
